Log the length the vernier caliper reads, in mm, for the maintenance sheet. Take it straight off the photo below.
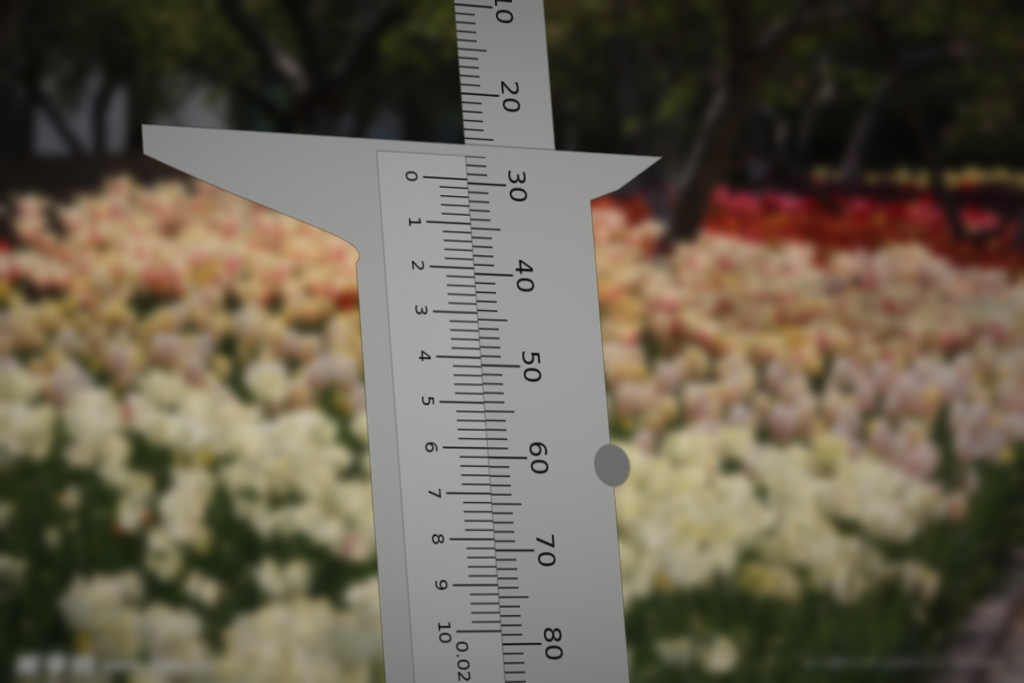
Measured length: 29.6 mm
